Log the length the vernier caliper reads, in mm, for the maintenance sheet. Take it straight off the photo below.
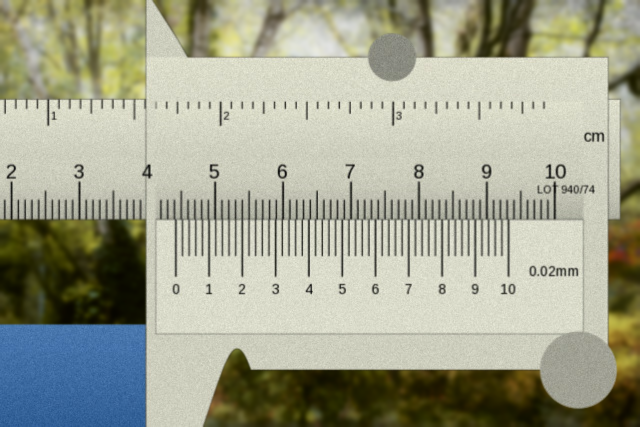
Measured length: 44.2 mm
